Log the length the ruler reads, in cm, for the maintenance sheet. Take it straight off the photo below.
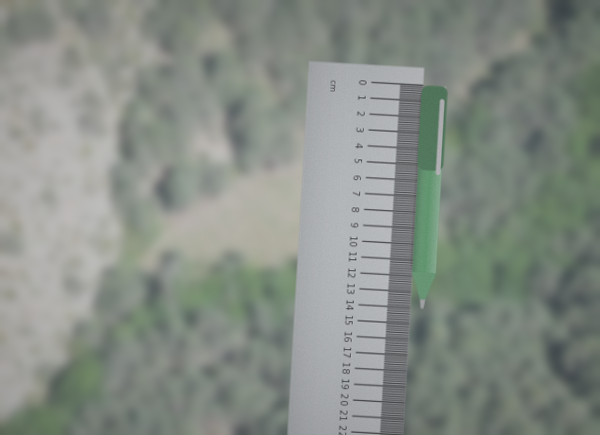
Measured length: 14 cm
